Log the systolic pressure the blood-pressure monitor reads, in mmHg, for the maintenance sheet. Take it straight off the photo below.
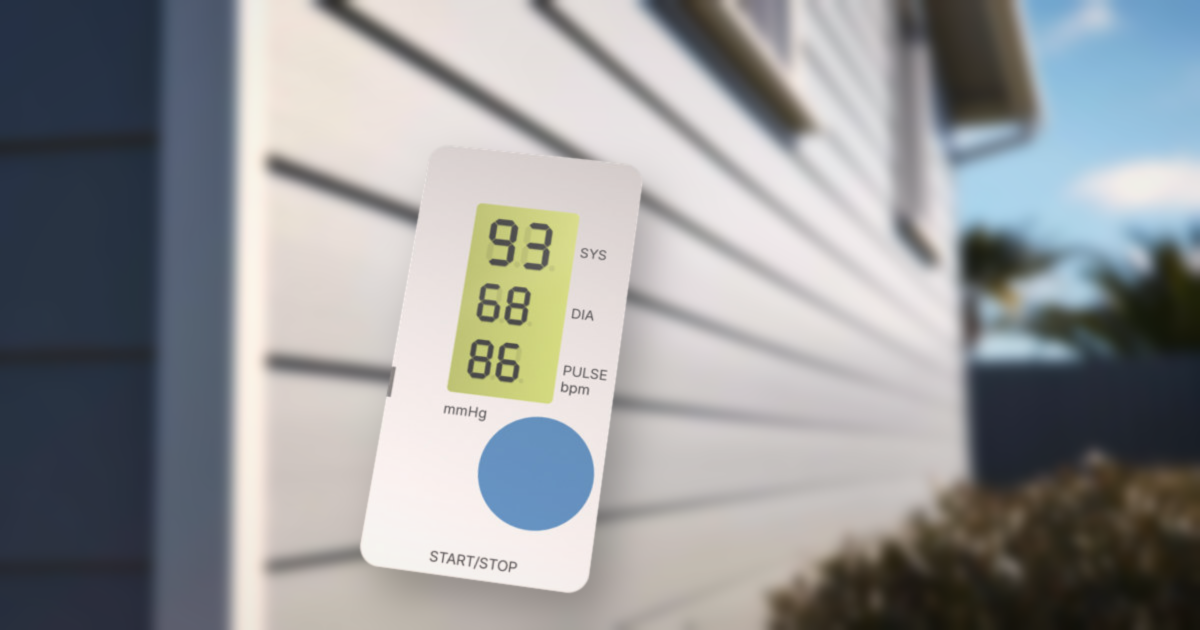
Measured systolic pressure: 93 mmHg
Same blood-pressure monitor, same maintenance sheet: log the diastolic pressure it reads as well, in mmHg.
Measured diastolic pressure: 68 mmHg
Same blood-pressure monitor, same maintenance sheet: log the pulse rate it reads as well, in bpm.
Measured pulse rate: 86 bpm
